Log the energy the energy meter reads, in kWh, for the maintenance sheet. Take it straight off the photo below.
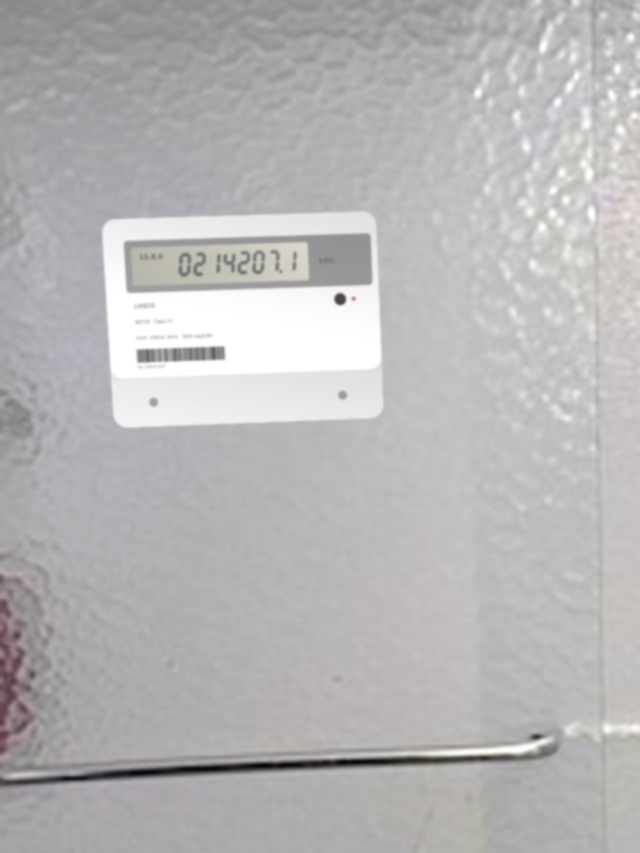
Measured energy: 214207.1 kWh
